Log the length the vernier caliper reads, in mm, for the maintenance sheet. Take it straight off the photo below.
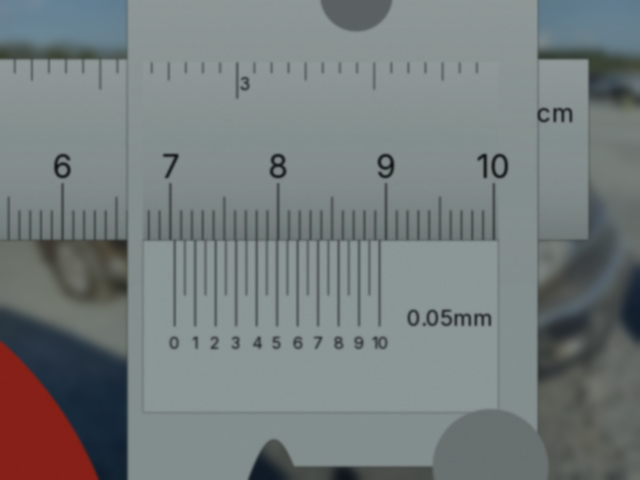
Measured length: 70.4 mm
